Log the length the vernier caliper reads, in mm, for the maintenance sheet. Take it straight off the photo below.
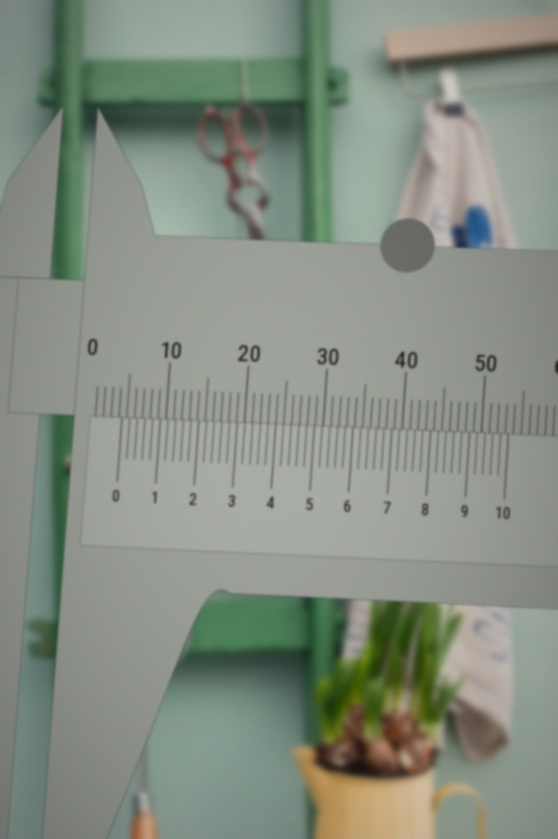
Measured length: 4.4 mm
